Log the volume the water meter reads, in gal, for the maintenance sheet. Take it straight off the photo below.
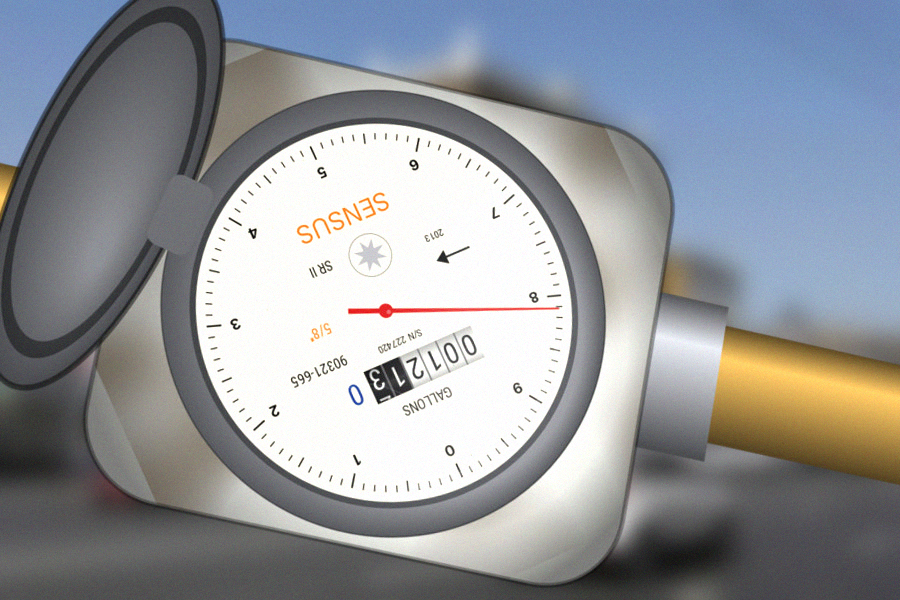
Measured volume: 12128.1 gal
